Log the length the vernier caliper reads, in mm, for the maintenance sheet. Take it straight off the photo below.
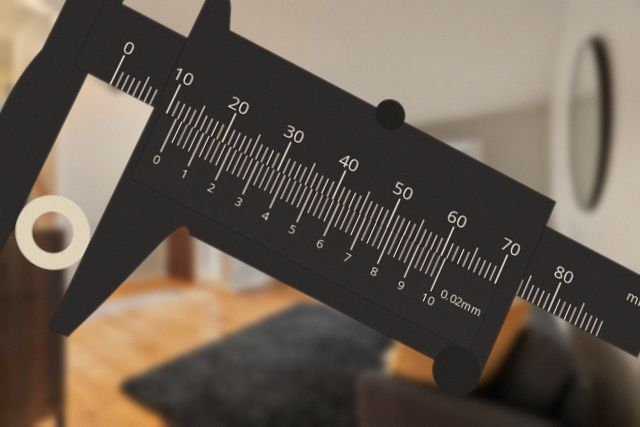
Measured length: 11.8 mm
